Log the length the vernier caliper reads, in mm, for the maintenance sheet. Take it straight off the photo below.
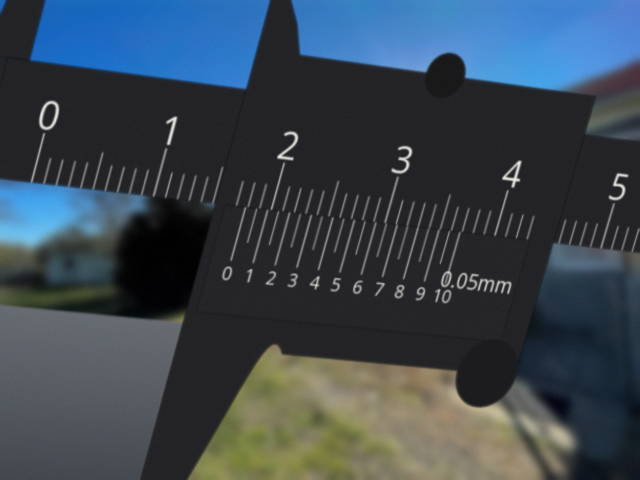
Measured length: 17.8 mm
